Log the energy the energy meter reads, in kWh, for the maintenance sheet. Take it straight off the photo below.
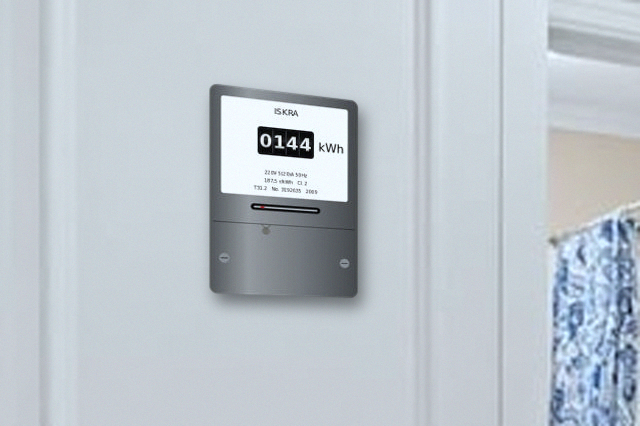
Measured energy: 144 kWh
